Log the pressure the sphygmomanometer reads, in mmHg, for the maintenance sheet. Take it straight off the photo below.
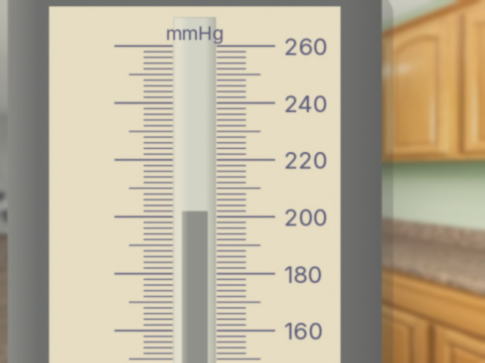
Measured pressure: 202 mmHg
